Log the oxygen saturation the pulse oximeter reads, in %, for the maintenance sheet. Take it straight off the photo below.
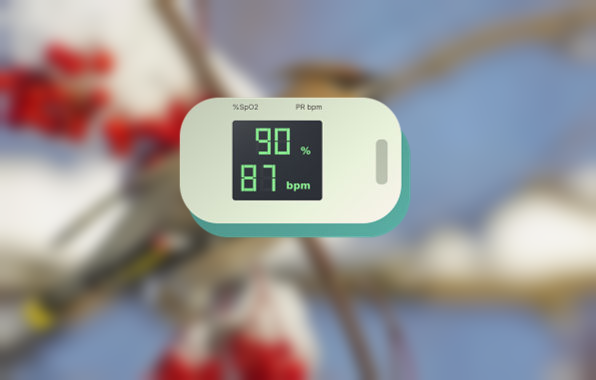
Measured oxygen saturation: 90 %
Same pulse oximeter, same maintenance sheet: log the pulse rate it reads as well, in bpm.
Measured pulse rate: 87 bpm
